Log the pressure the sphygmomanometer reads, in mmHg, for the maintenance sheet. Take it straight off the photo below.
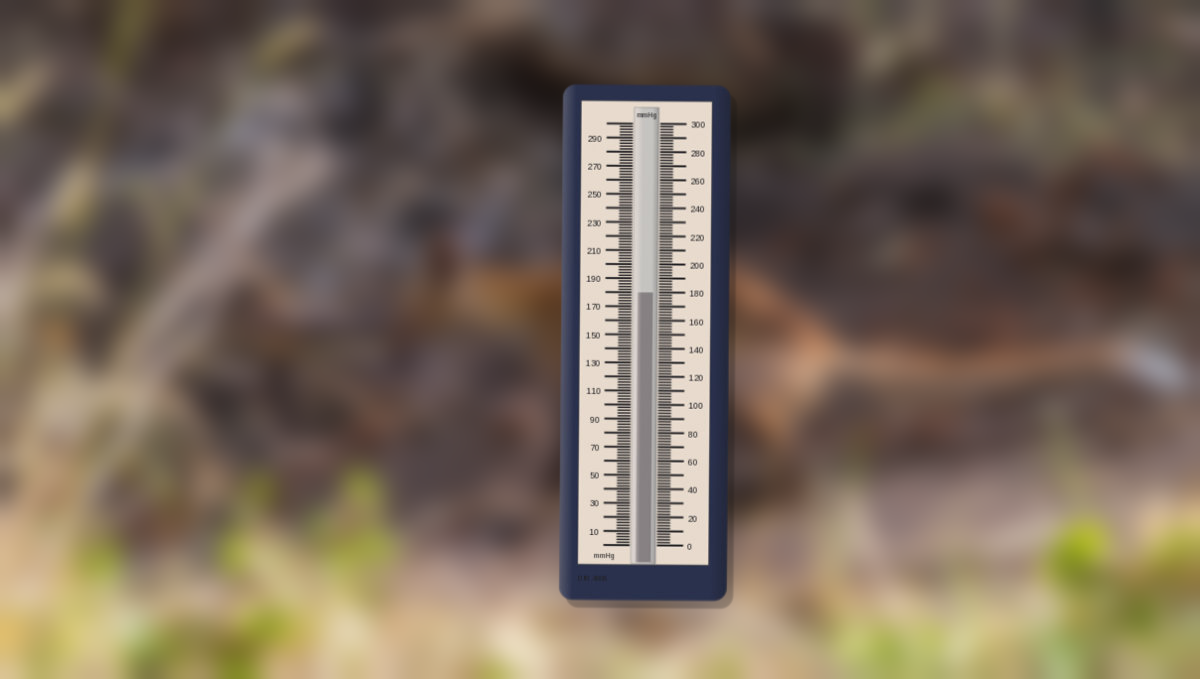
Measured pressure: 180 mmHg
